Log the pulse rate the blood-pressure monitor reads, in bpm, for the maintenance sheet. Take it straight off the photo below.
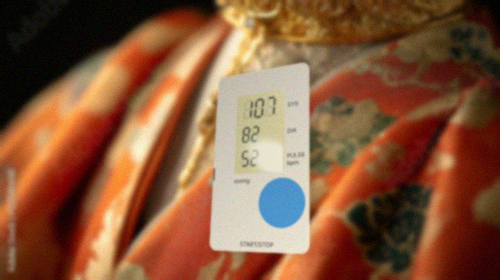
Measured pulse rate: 52 bpm
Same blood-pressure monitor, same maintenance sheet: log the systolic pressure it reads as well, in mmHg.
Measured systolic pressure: 107 mmHg
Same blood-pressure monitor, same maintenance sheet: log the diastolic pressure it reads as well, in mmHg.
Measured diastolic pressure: 82 mmHg
